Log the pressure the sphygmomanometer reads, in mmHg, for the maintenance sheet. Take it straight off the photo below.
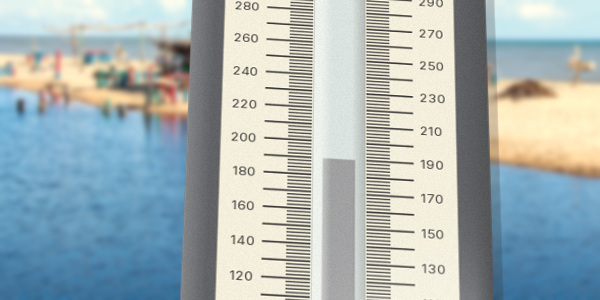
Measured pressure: 190 mmHg
